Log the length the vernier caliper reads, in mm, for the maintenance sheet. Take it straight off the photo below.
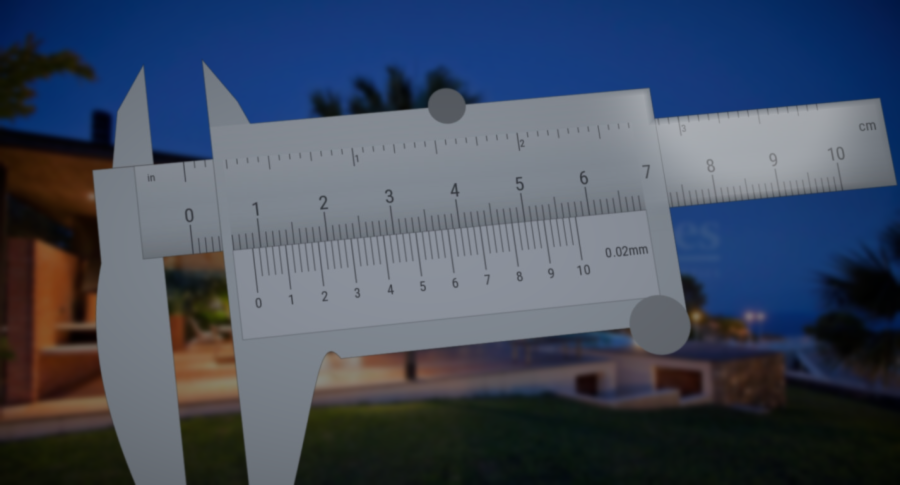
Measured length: 8.8 mm
